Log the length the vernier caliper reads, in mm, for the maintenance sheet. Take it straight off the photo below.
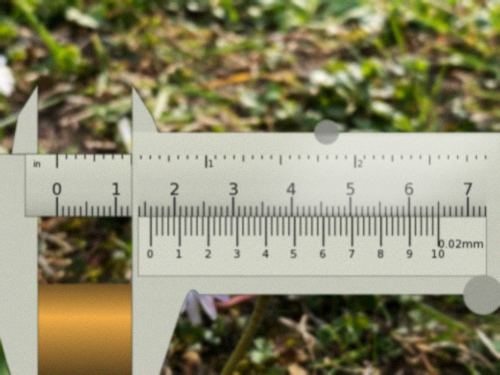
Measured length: 16.0 mm
